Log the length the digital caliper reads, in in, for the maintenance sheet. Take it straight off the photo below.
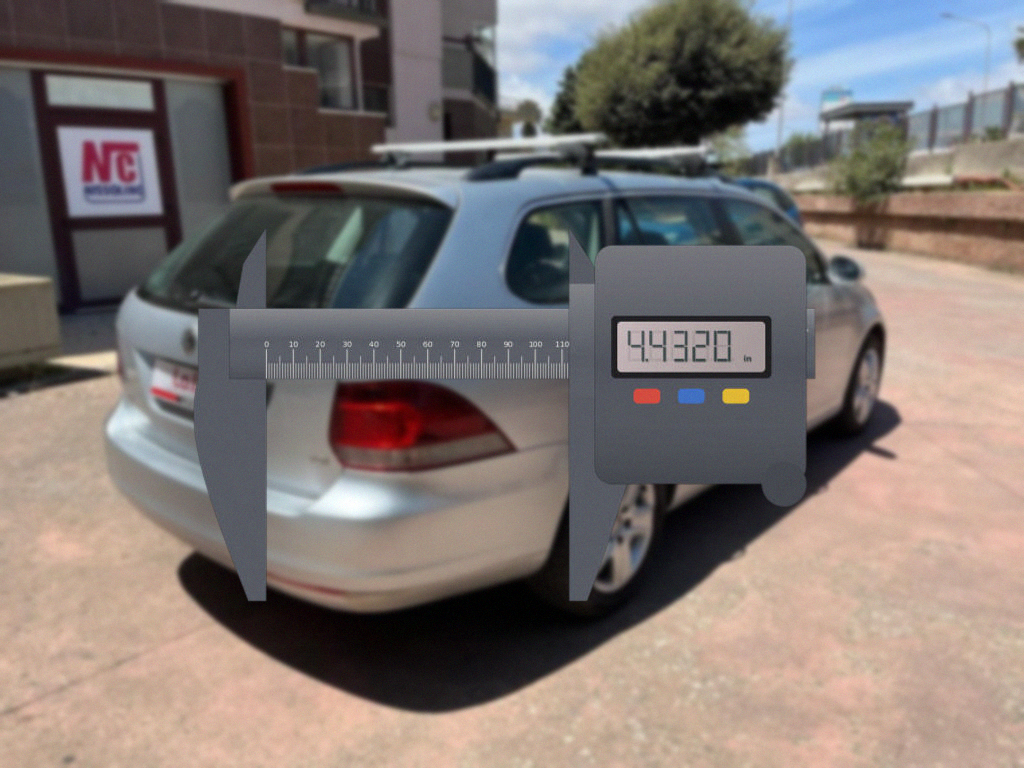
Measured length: 4.4320 in
